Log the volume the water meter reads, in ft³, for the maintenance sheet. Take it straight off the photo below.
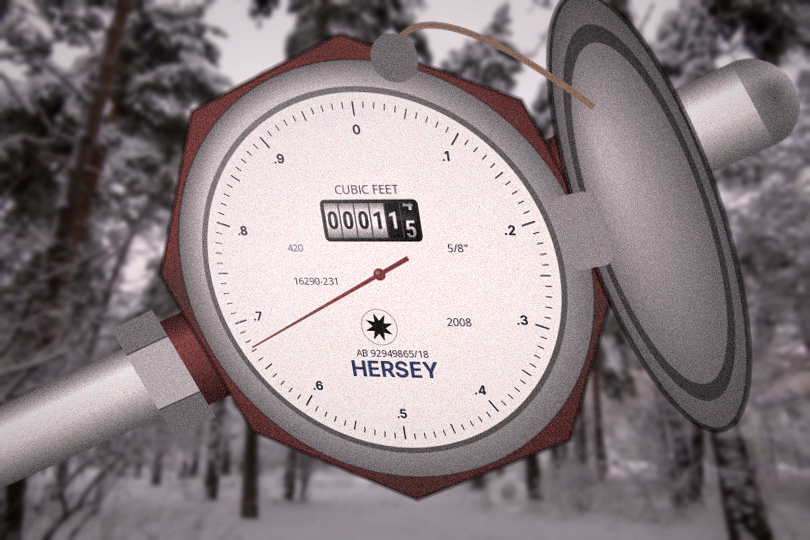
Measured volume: 114.67 ft³
